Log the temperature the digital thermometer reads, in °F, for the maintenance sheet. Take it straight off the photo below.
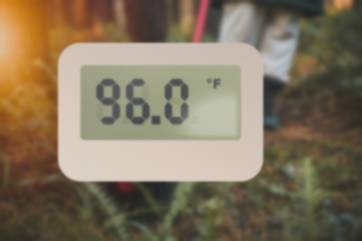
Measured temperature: 96.0 °F
